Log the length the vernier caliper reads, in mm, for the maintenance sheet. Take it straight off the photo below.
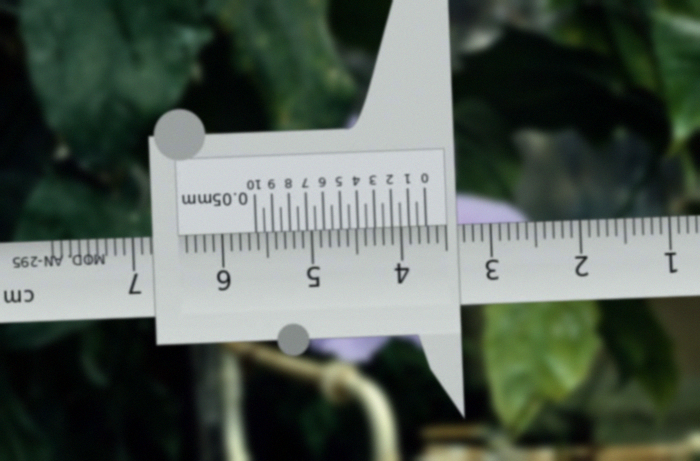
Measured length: 37.2 mm
